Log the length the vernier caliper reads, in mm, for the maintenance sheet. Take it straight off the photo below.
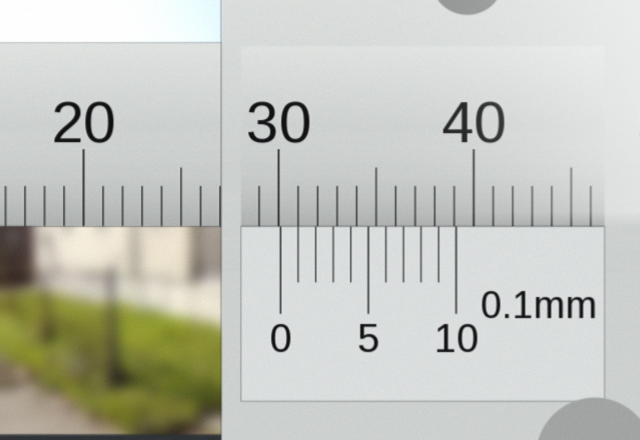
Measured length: 30.1 mm
